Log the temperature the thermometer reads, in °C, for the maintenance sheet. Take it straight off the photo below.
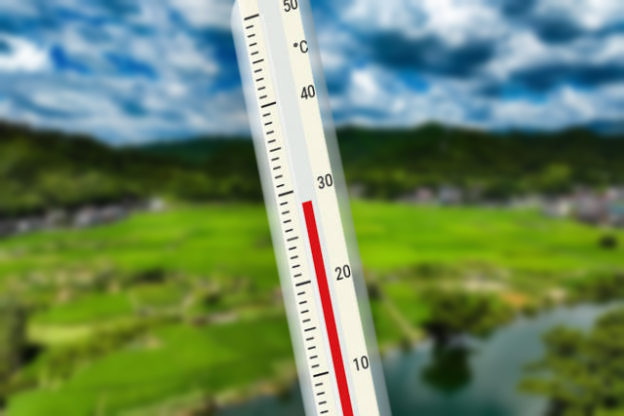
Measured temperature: 28.5 °C
